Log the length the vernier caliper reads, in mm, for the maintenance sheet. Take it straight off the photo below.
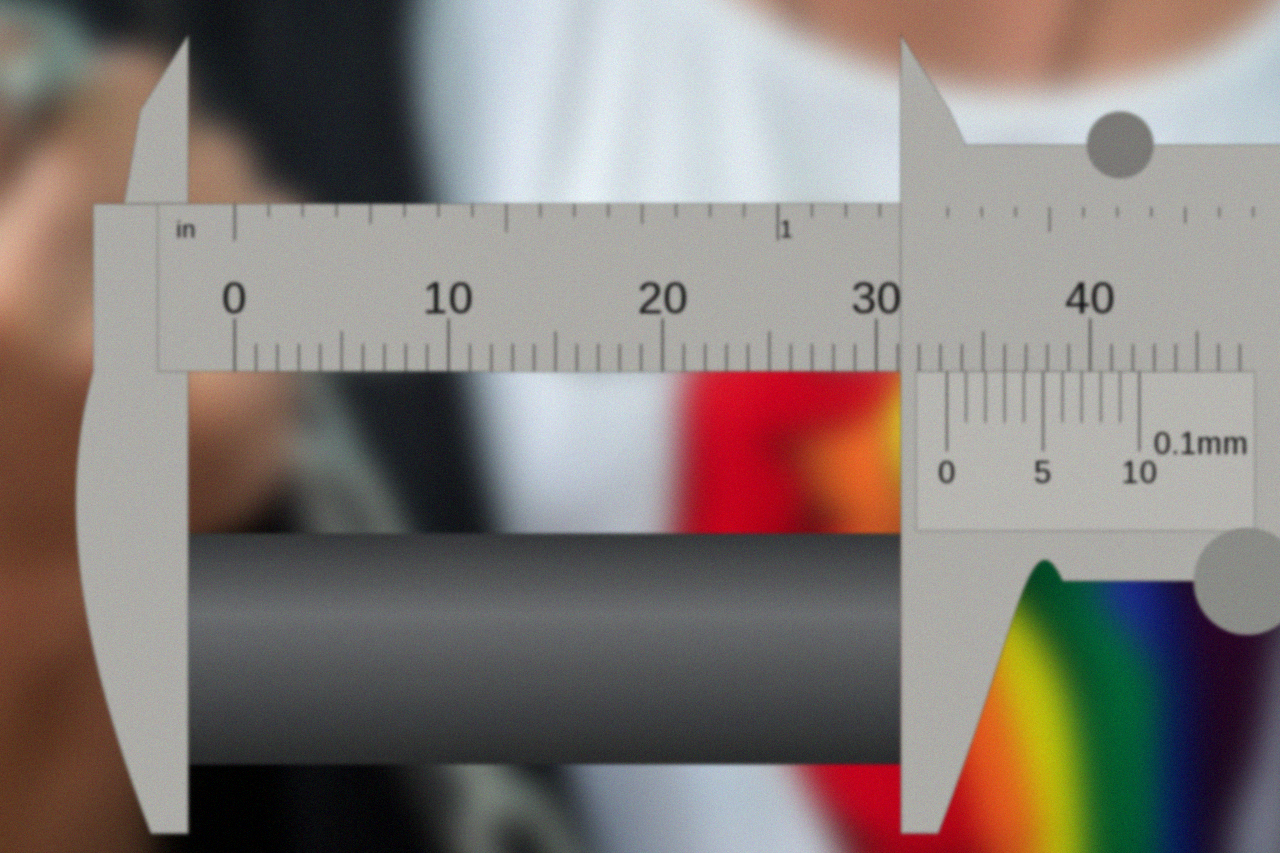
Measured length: 33.3 mm
